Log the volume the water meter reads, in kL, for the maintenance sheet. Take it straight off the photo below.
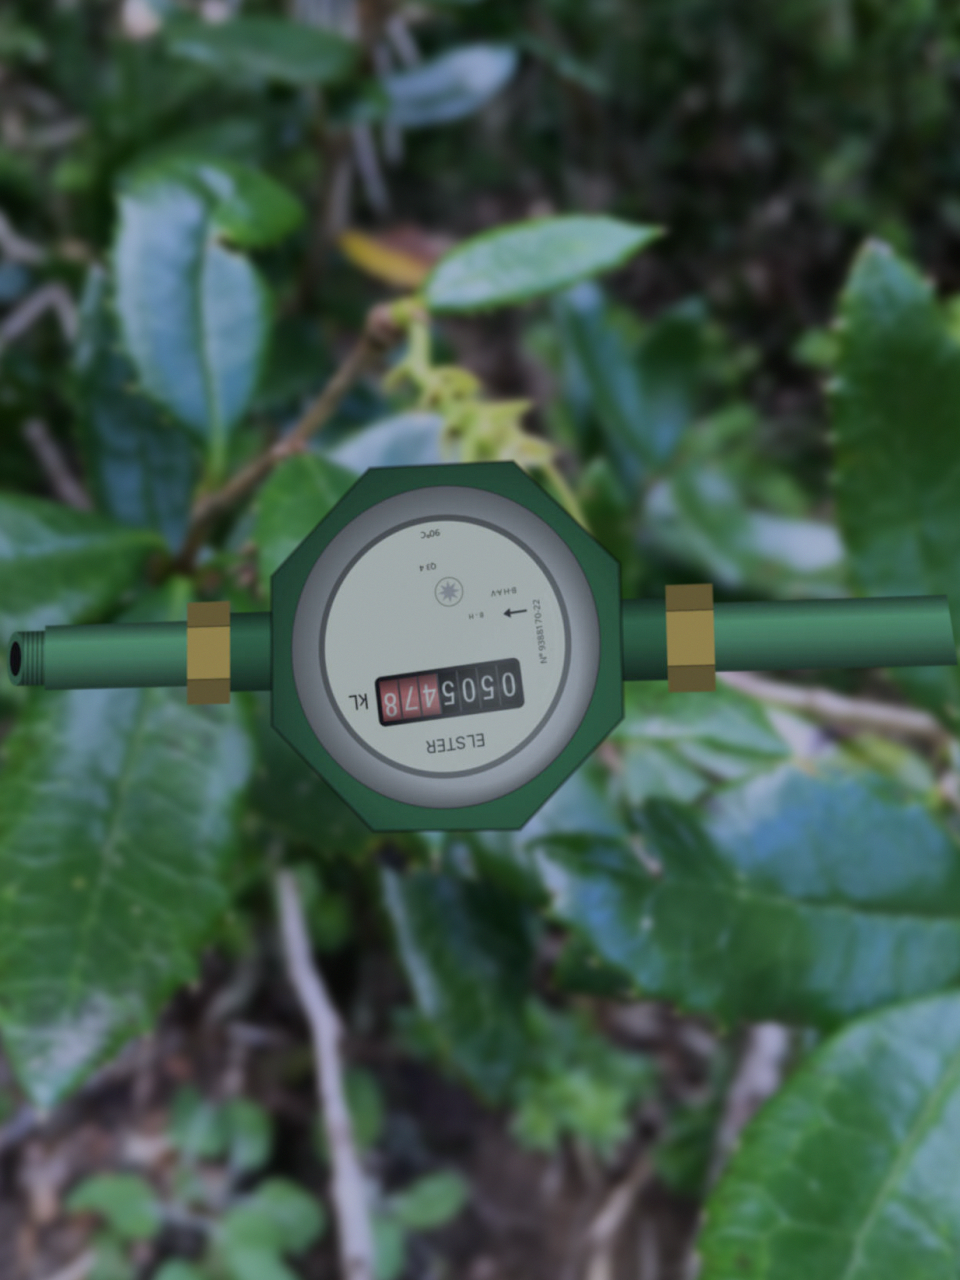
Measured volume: 505.478 kL
